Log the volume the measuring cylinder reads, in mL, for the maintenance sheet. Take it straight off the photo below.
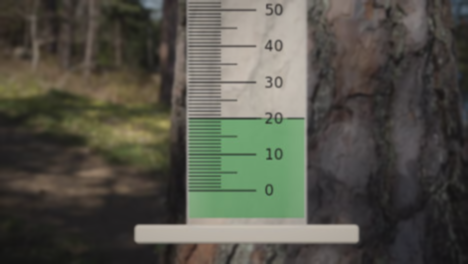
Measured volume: 20 mL
